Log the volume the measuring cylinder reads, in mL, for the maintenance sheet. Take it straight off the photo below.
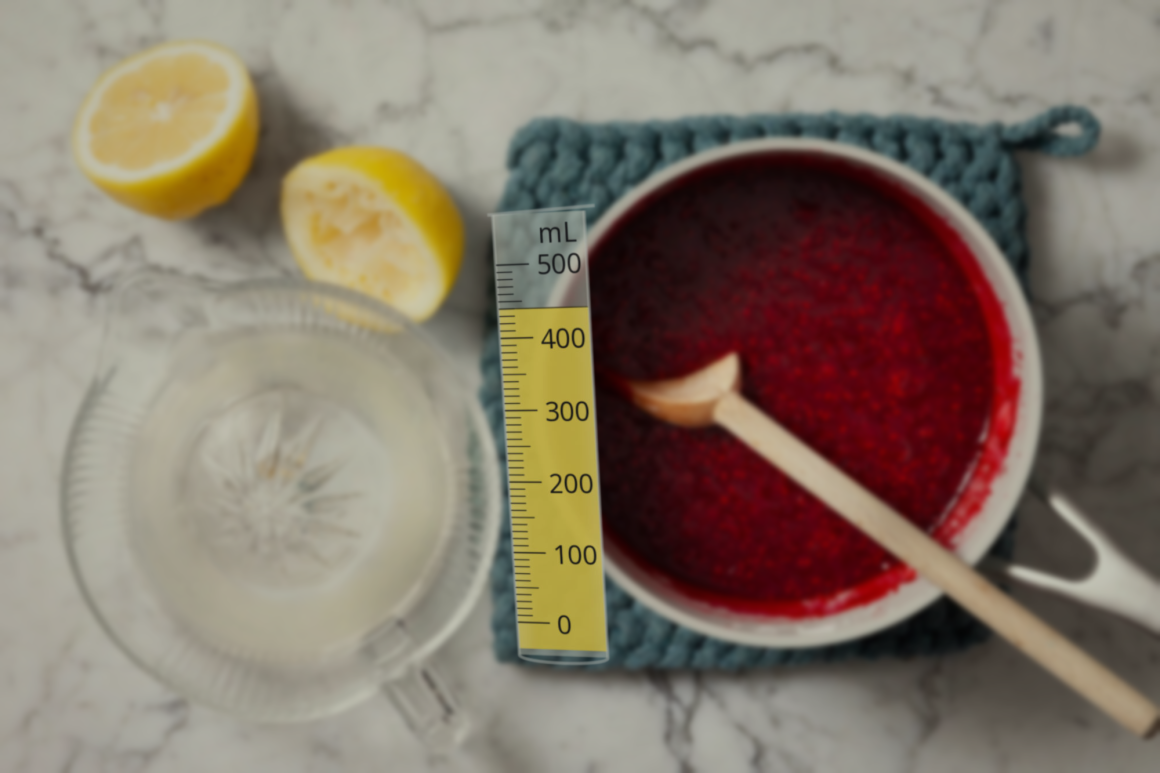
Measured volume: 440 mL
